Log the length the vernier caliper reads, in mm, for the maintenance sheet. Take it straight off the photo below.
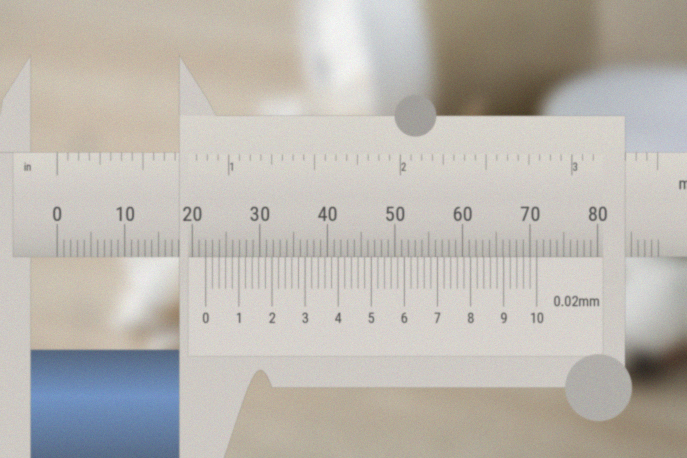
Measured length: 22.0 mm
